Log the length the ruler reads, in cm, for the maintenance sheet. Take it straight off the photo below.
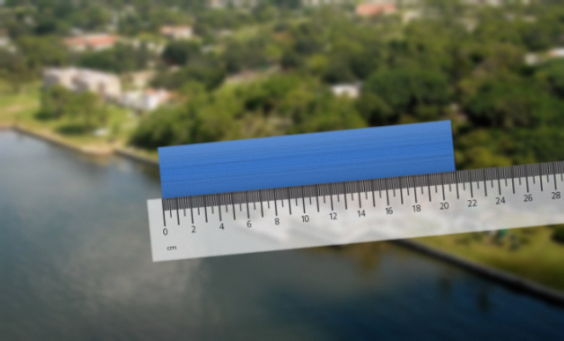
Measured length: 21 cm
